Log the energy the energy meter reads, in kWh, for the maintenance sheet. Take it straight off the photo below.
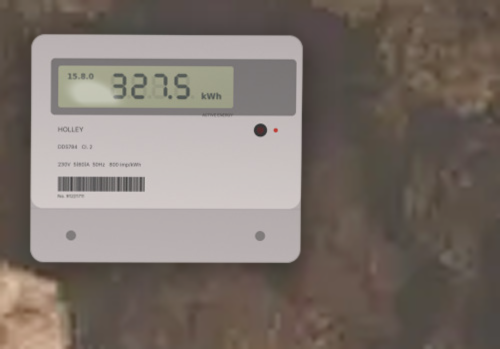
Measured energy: 327.5 kWh
